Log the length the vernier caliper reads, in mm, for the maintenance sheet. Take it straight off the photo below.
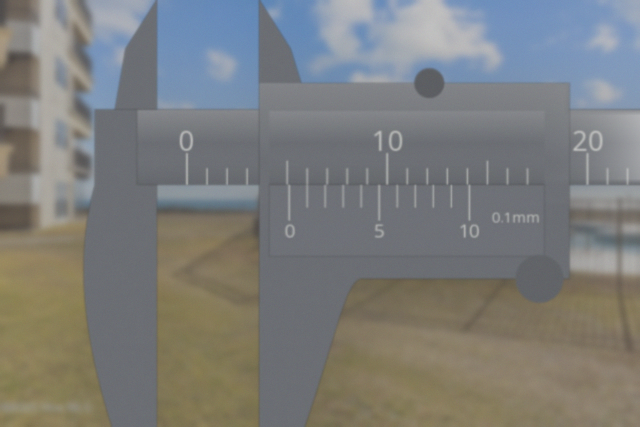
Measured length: 5.1 mm
